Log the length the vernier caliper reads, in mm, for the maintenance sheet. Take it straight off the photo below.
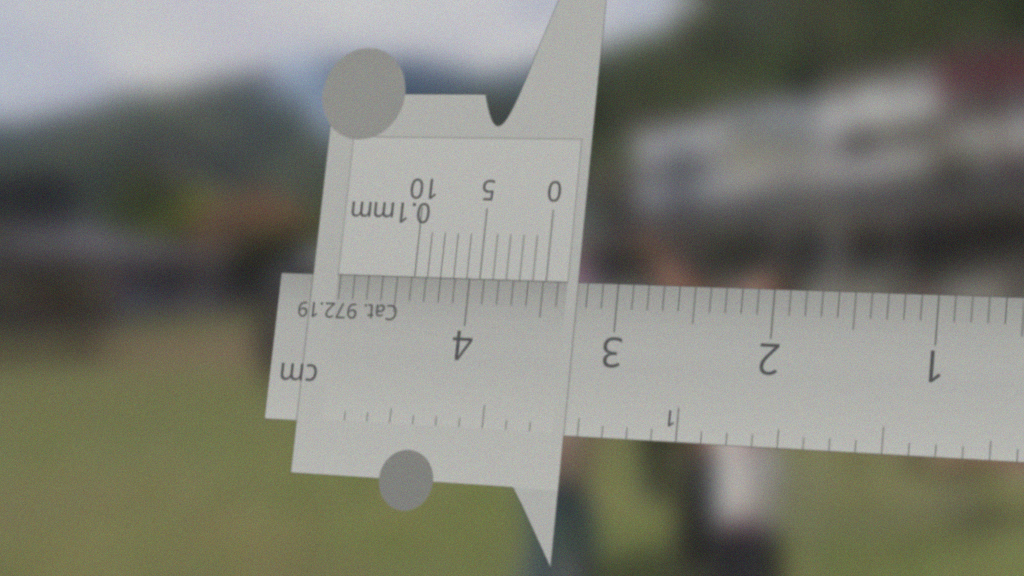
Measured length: 34.8 mm
